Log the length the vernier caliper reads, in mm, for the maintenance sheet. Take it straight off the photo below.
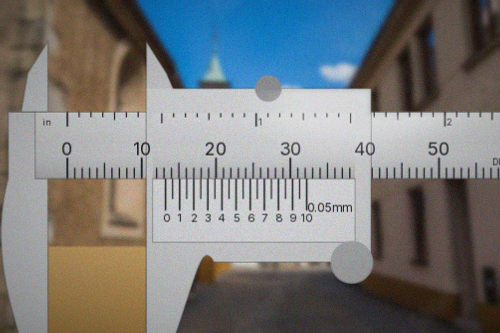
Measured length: 13.2 mm
